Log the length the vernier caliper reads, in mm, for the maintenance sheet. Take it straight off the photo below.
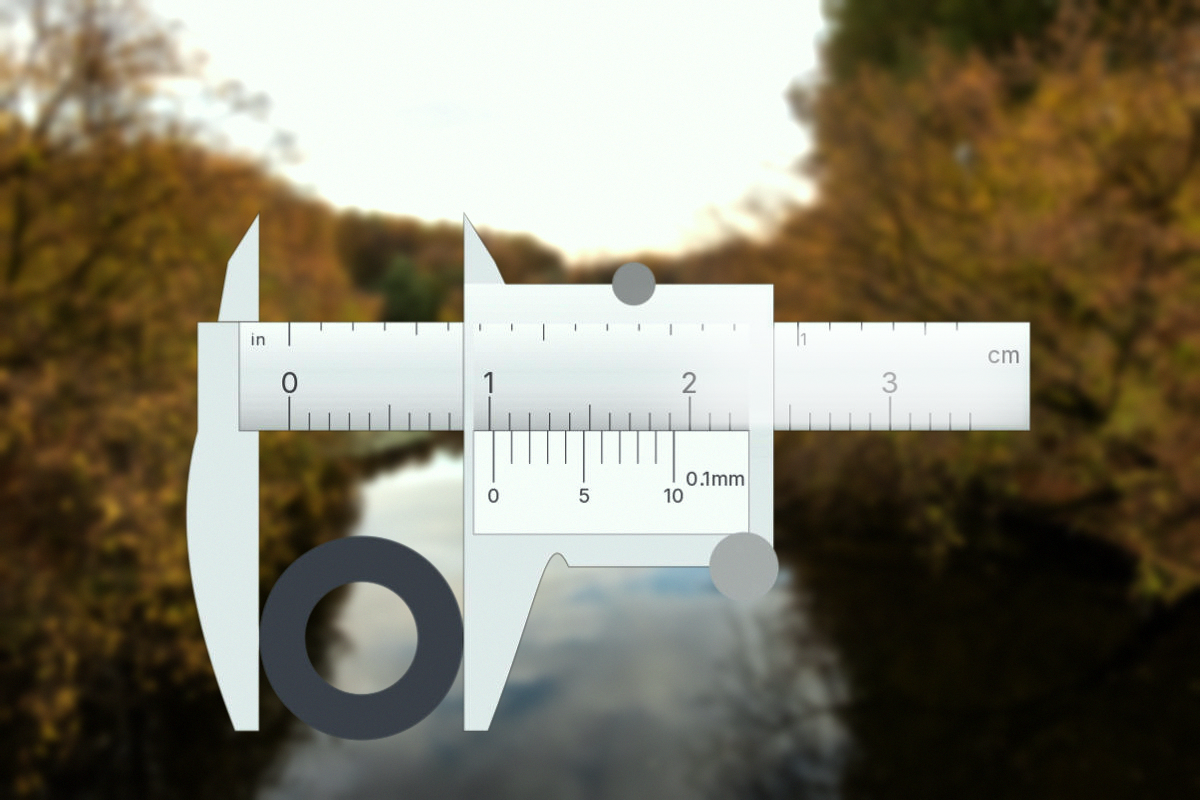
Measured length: 10.2 mm
